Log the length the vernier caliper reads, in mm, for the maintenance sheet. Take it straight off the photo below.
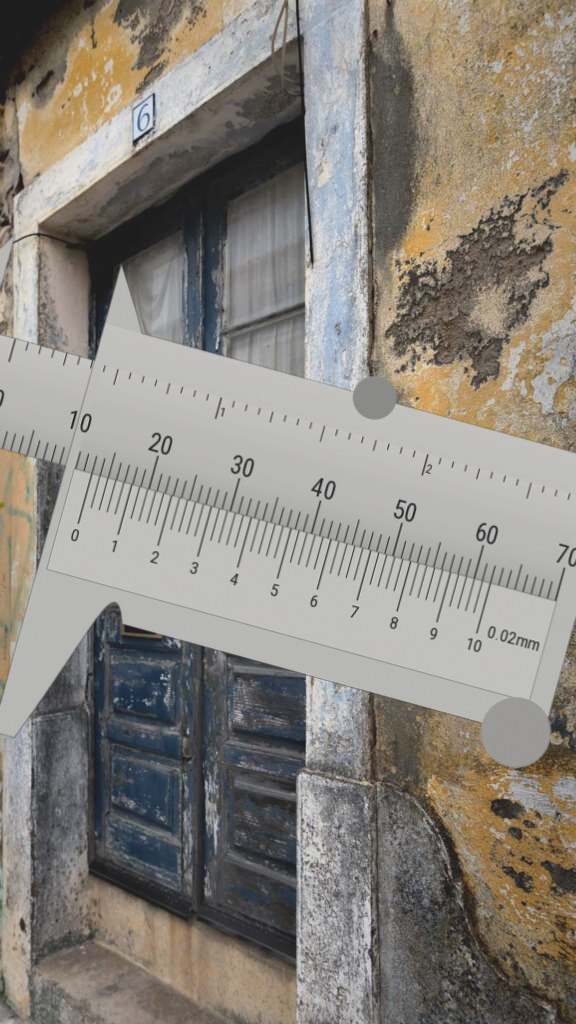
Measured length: 13.0 mm
